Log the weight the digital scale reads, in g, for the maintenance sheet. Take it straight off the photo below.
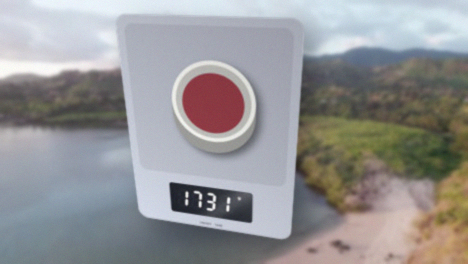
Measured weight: 1731 g
